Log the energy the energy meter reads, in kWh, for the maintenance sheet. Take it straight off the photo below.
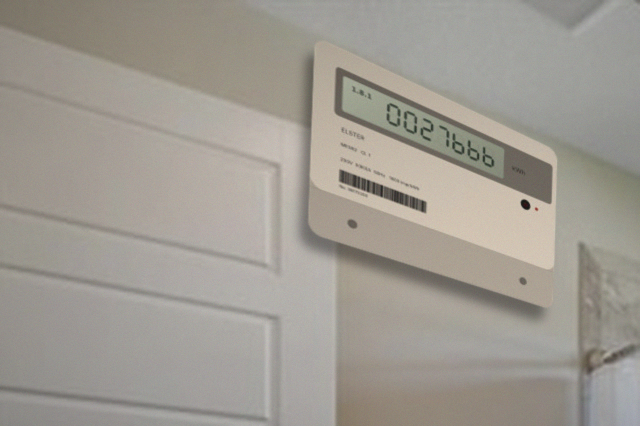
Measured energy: 27666 kWh
